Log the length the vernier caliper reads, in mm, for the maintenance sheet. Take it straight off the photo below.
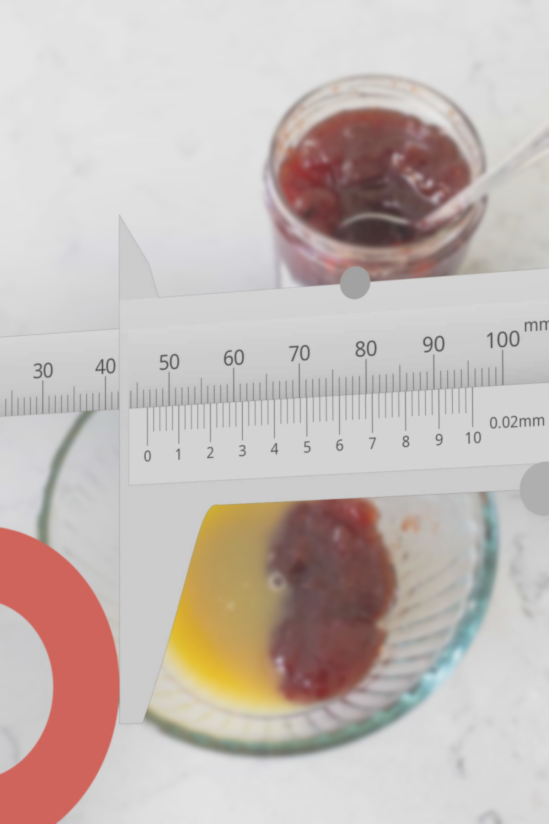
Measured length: 46.6 mm
